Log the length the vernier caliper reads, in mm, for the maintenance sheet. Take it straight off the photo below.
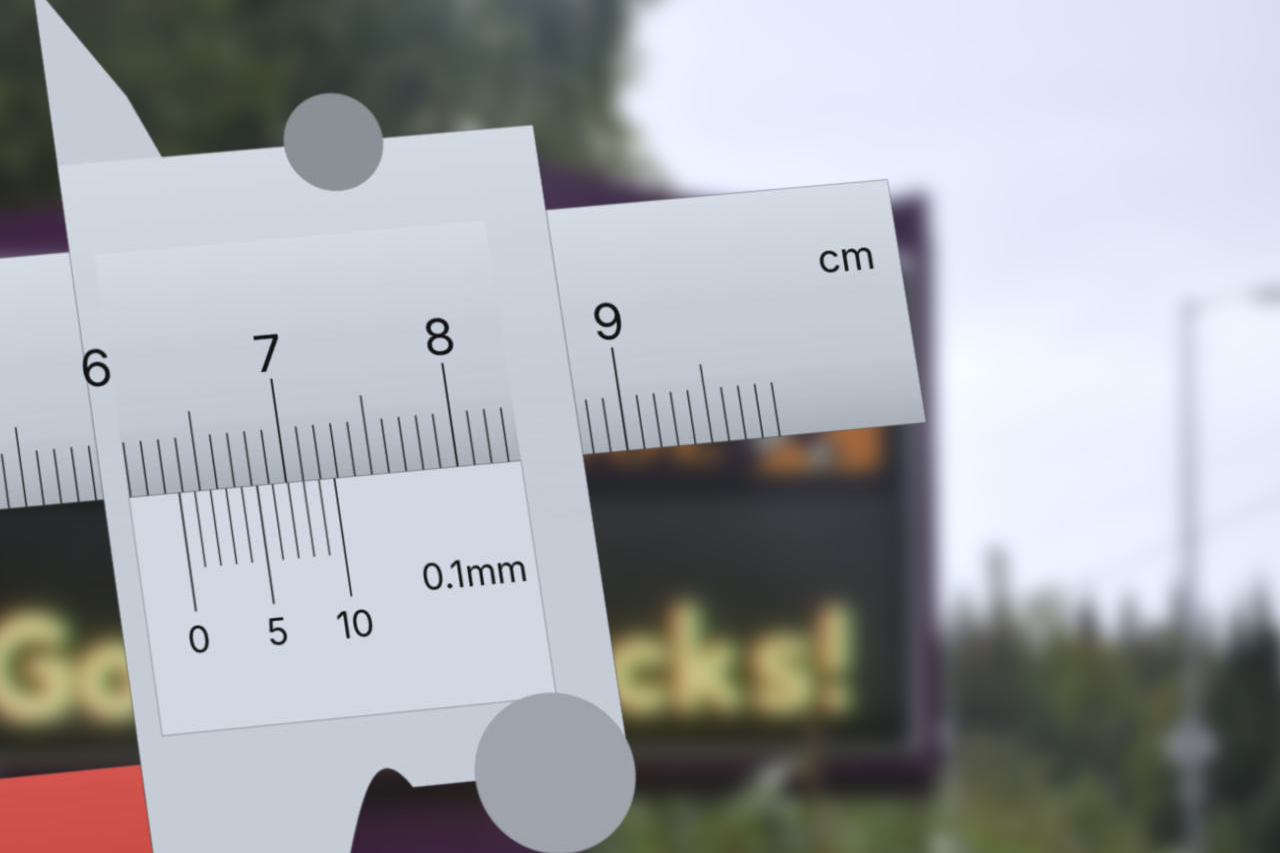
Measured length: 63.8 mm
